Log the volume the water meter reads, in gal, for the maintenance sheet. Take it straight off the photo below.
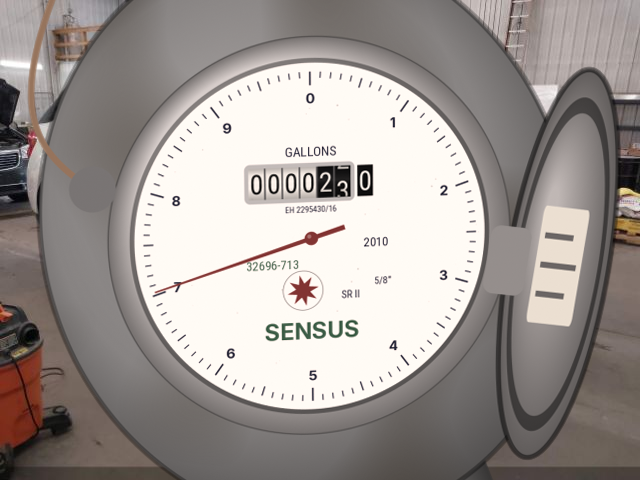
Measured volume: 227.0 gal
